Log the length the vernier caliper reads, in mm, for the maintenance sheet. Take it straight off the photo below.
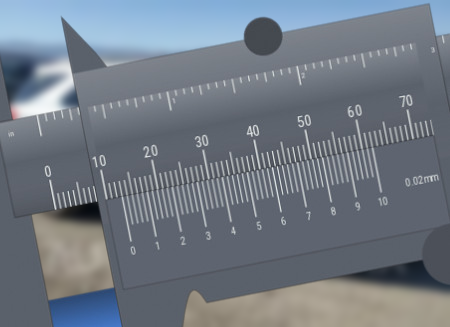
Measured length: 13.0 mm
